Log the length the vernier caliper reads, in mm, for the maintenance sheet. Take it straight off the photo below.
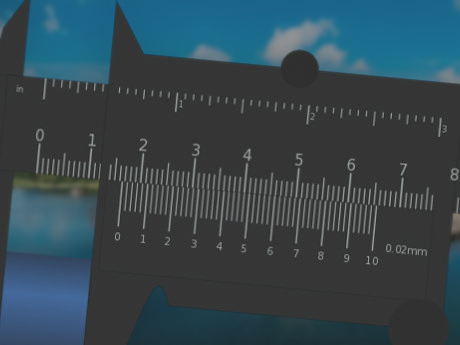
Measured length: 16.5 mm
